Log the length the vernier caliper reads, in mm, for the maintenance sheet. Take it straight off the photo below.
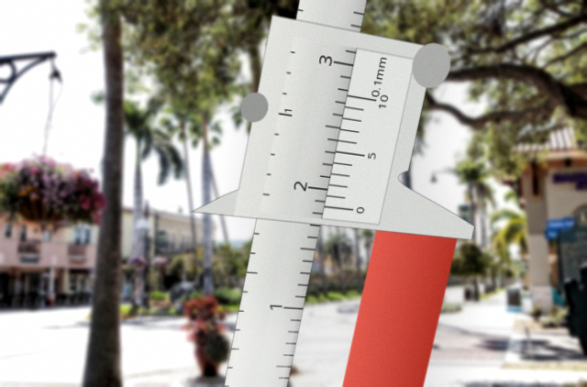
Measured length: 18.6 mm
